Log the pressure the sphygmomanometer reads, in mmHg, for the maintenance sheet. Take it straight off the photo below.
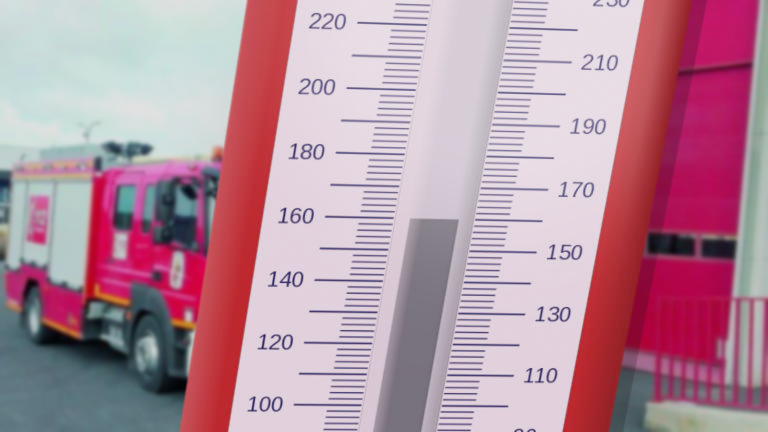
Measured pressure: 160 mmHg
